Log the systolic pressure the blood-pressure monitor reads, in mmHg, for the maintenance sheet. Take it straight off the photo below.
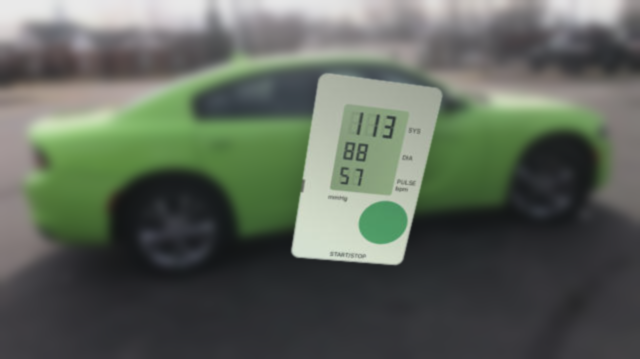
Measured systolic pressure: 113 mmHg
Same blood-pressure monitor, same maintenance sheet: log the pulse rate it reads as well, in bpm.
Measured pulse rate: 57 bpm
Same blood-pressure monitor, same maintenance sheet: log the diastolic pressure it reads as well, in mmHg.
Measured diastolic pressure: 88 mmHg
